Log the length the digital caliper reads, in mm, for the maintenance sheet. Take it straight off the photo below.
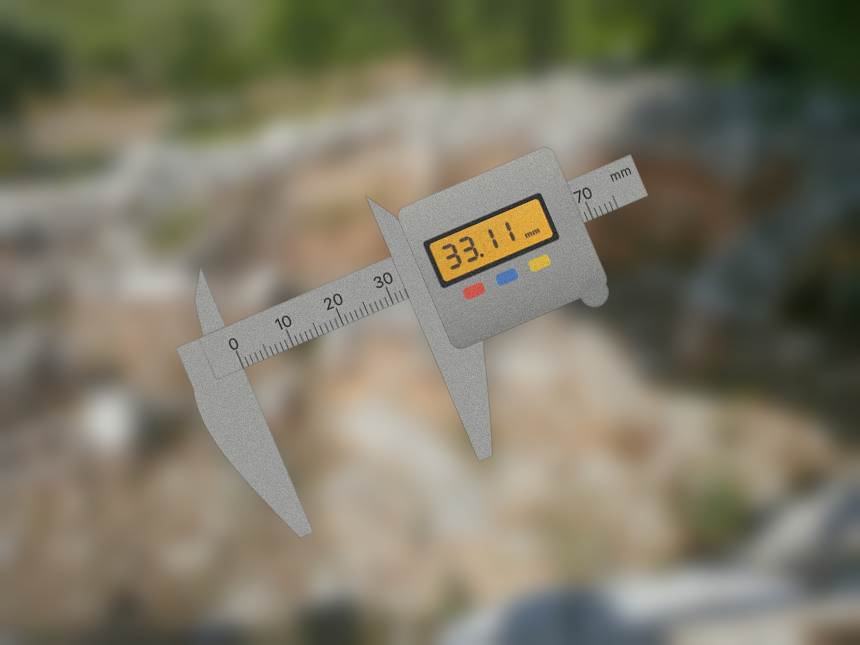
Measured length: 33.11 mm
